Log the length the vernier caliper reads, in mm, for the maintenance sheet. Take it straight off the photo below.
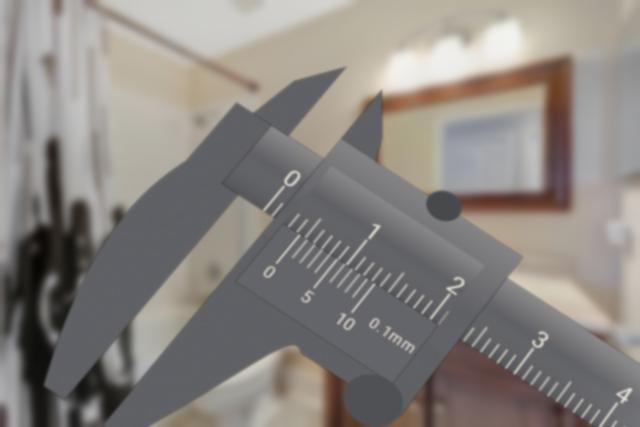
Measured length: 4.4 mm
